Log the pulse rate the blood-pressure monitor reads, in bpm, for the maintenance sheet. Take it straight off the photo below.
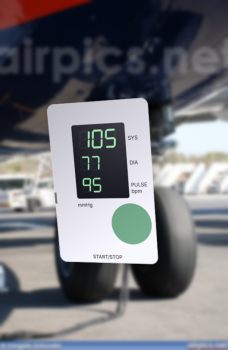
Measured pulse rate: 95 bpm
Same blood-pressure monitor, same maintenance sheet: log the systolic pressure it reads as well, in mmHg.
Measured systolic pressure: 105 mmHg
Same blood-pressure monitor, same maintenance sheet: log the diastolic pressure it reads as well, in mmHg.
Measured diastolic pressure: 77 mmHg
